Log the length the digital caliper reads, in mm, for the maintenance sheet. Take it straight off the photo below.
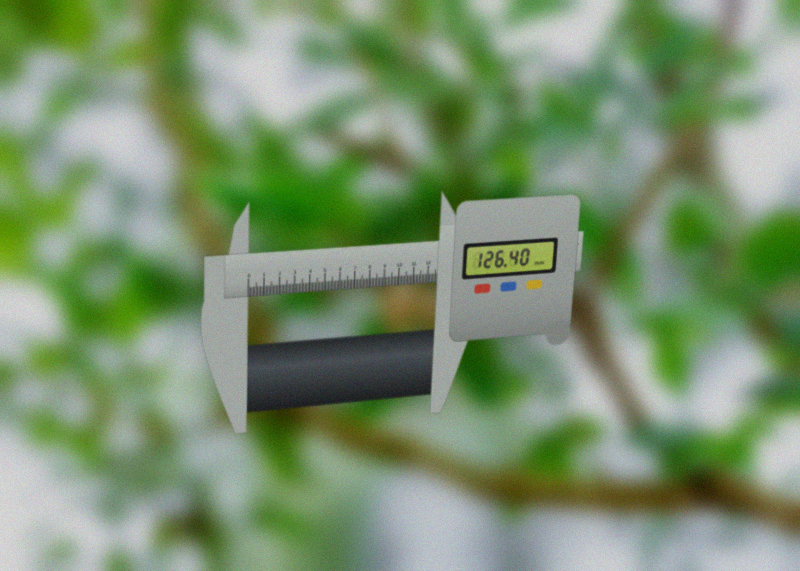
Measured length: 126.40 mm
